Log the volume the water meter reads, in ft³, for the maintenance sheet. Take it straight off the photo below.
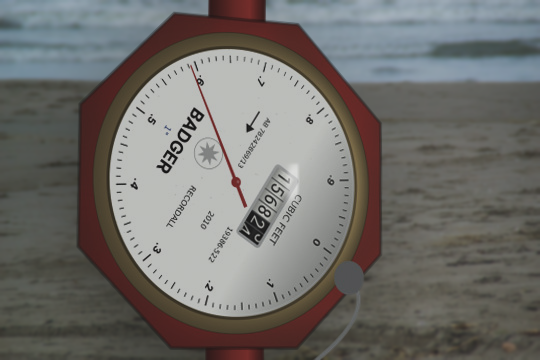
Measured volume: 156823.59 ft³
